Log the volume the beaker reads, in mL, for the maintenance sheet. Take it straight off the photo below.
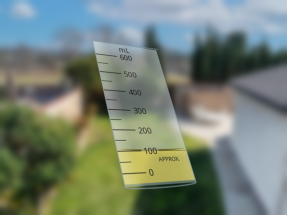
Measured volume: 100 mL
